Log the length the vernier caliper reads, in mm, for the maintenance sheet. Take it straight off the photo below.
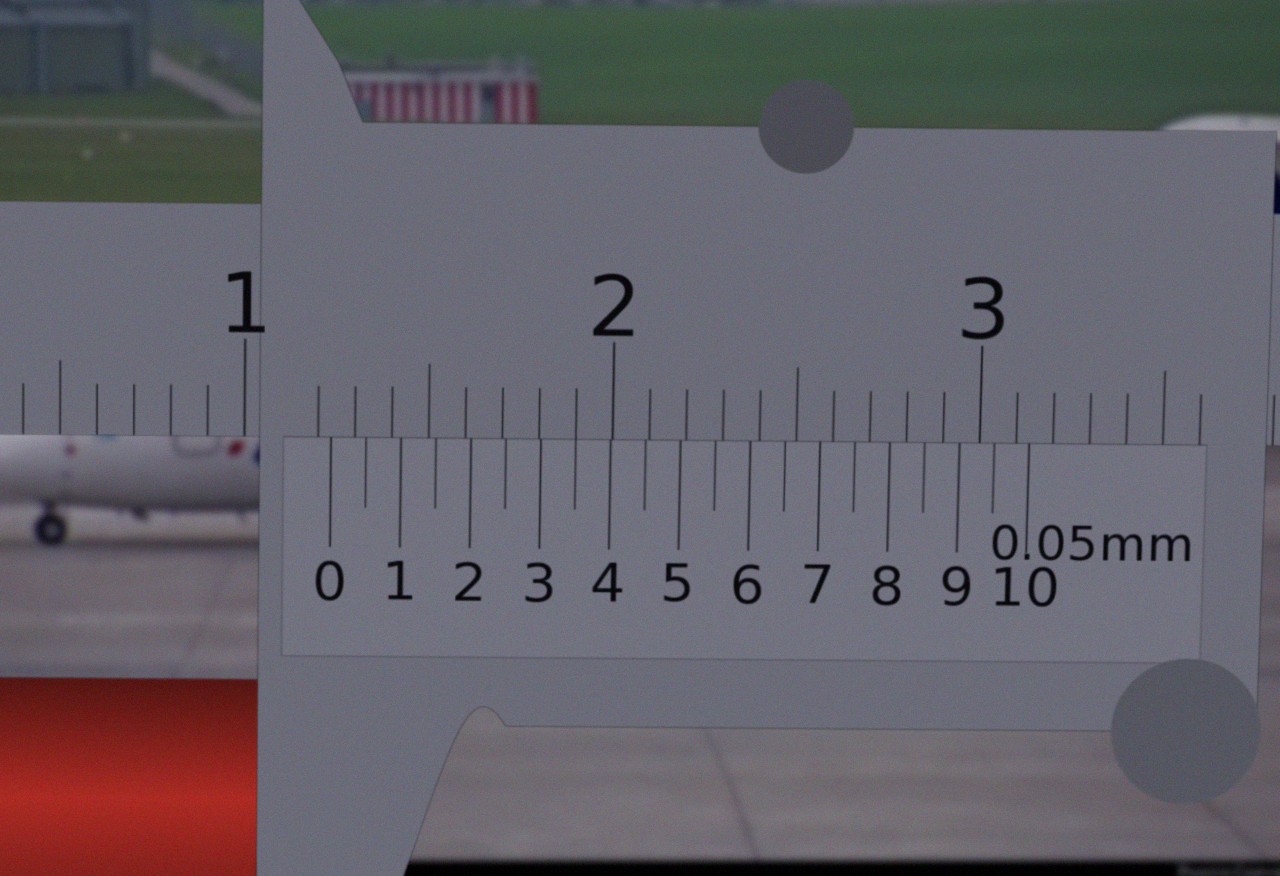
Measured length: 12.35 mm
